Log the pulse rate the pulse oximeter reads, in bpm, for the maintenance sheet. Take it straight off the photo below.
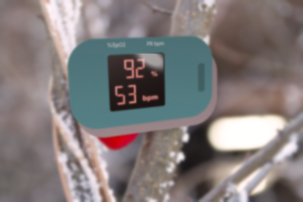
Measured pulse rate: 53 bpm
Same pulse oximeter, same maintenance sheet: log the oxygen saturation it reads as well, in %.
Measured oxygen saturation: 92 %
